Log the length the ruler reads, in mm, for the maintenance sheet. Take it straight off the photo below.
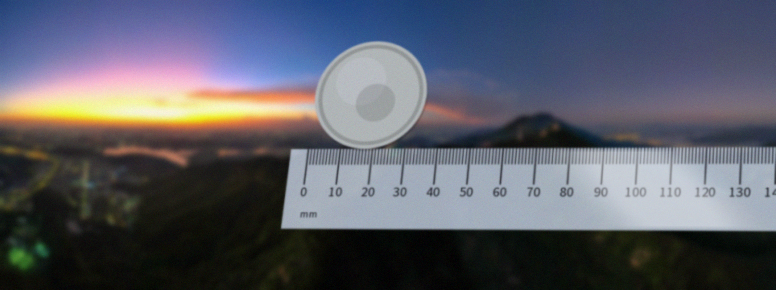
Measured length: 35 mm
